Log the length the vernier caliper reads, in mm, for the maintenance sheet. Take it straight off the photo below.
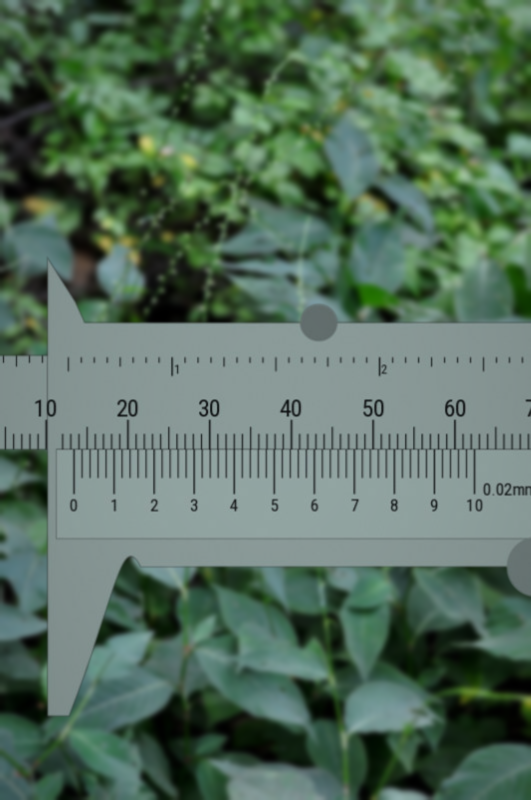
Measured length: 13.4 mm
